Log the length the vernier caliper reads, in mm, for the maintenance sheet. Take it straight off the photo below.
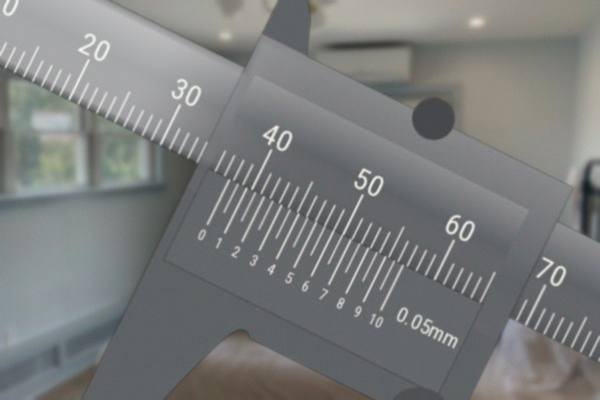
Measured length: 37.6 mm
